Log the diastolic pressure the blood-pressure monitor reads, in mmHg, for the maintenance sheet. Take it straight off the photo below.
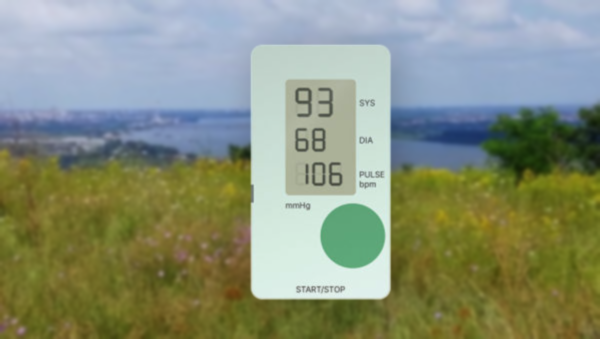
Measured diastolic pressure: 68 mmHg
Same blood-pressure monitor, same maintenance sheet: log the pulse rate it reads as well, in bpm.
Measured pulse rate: 106 bpm
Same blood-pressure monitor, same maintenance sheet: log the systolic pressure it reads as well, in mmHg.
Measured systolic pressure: 93 mmHg
